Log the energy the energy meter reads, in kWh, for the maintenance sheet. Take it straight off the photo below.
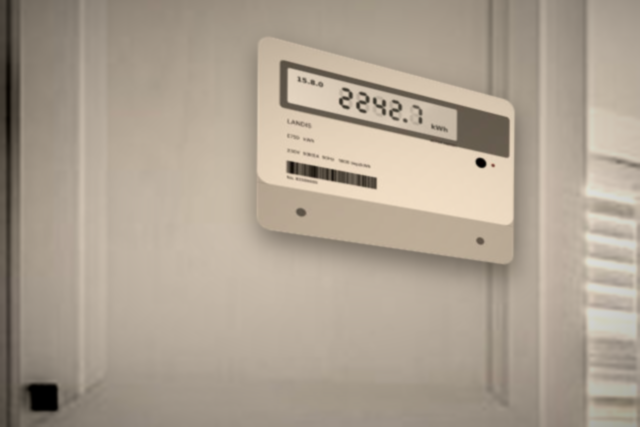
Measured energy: 2242.7 kWh
